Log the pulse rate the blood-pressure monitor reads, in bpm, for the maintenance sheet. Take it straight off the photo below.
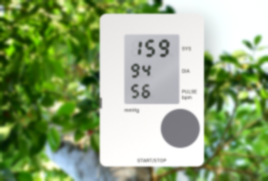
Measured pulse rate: 56 bpm
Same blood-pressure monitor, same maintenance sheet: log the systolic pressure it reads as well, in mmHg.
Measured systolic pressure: 159 mmHg
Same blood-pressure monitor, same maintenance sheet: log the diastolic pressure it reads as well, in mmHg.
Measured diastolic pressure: 94 mmHg
